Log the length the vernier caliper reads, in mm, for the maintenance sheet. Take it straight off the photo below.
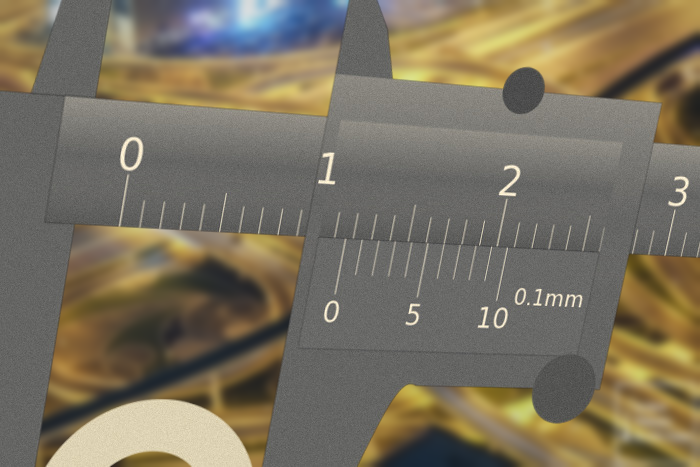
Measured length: 11.6 mm
